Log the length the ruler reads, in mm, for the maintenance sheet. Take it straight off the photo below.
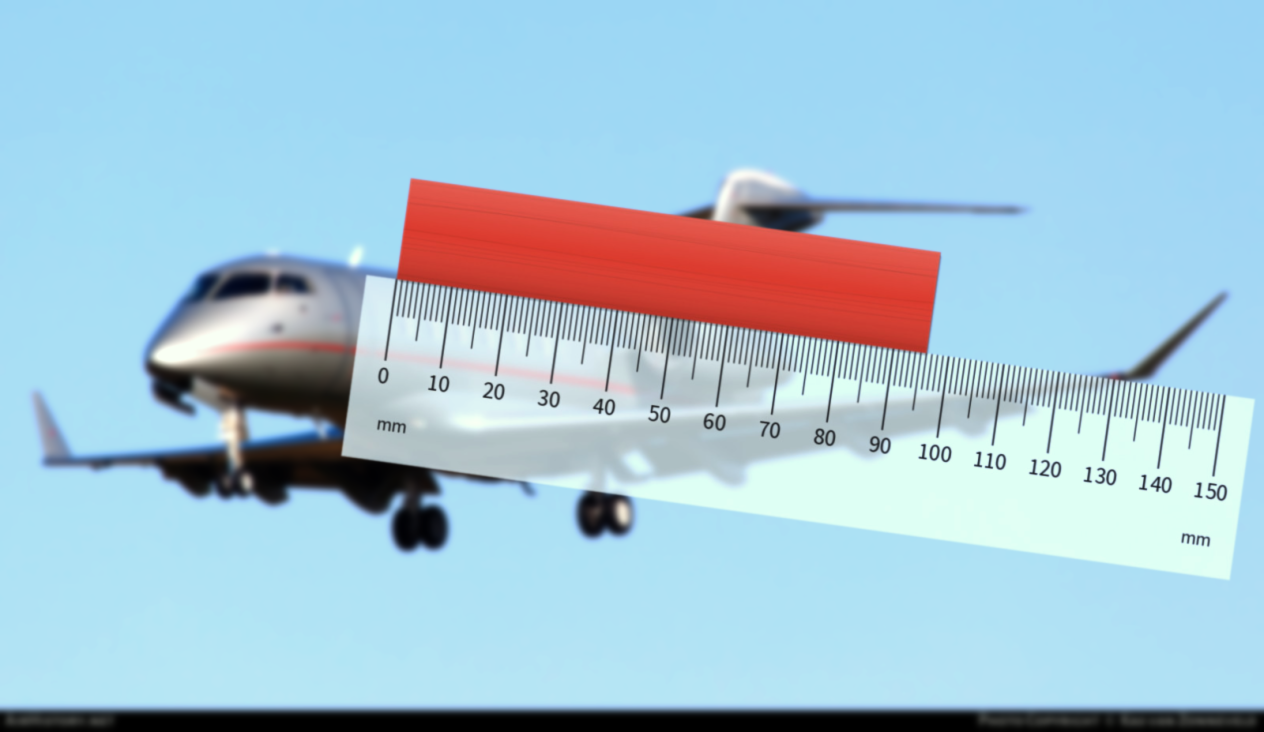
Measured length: 96 mm
